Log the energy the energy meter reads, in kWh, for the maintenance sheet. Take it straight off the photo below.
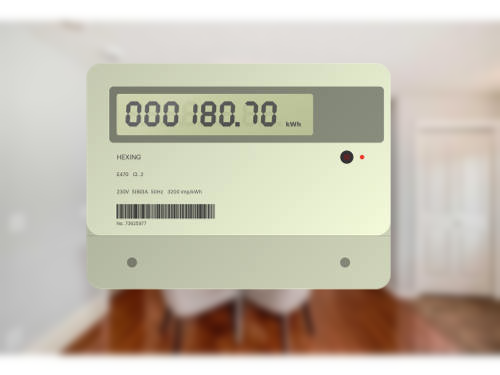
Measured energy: 180.70 kWh
